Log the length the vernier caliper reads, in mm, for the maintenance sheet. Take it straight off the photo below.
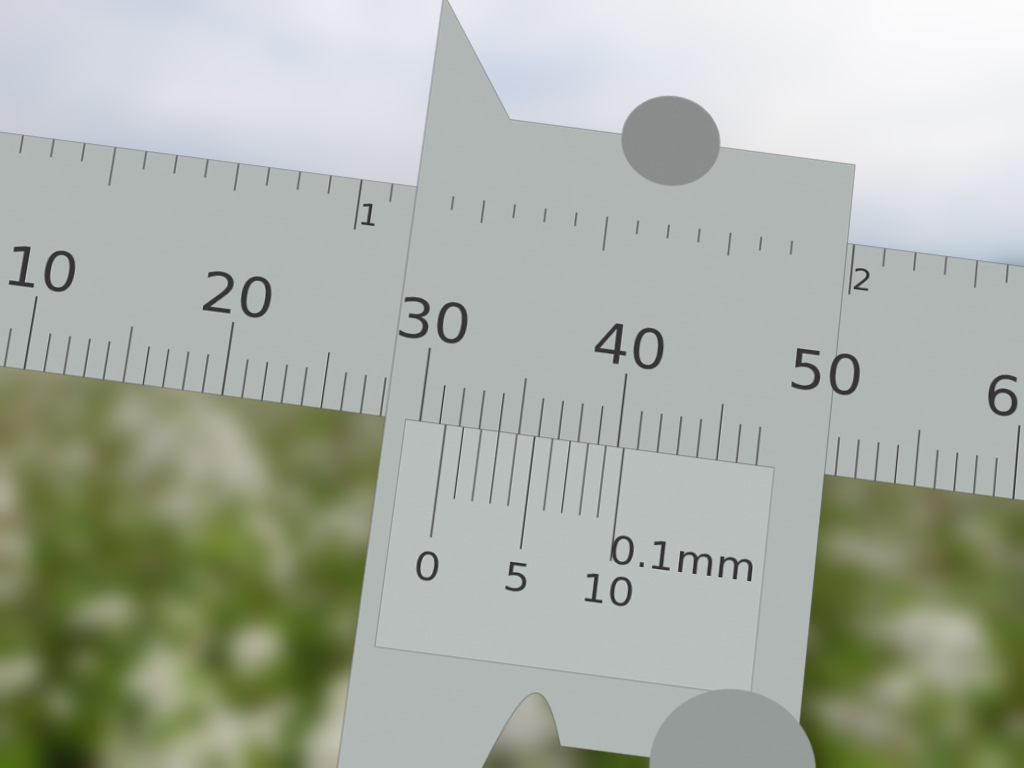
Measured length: 31.3 mm
